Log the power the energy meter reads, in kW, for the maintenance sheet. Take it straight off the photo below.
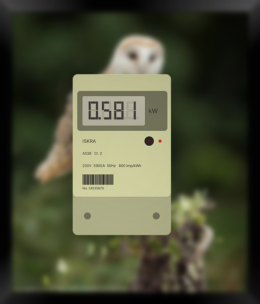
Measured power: 0.581 kW
